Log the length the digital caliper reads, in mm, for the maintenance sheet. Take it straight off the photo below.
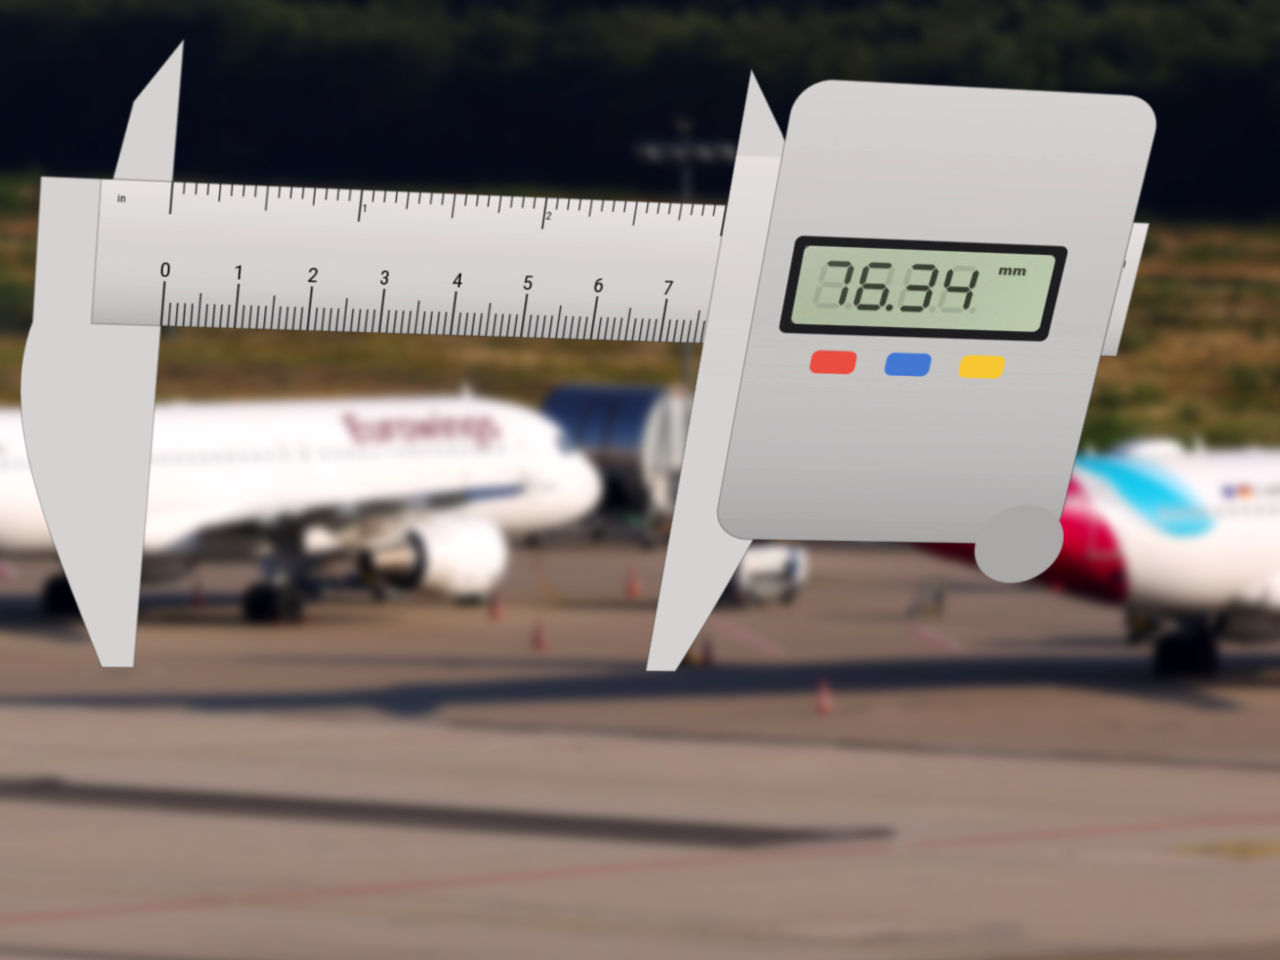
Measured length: 76.34 mm
